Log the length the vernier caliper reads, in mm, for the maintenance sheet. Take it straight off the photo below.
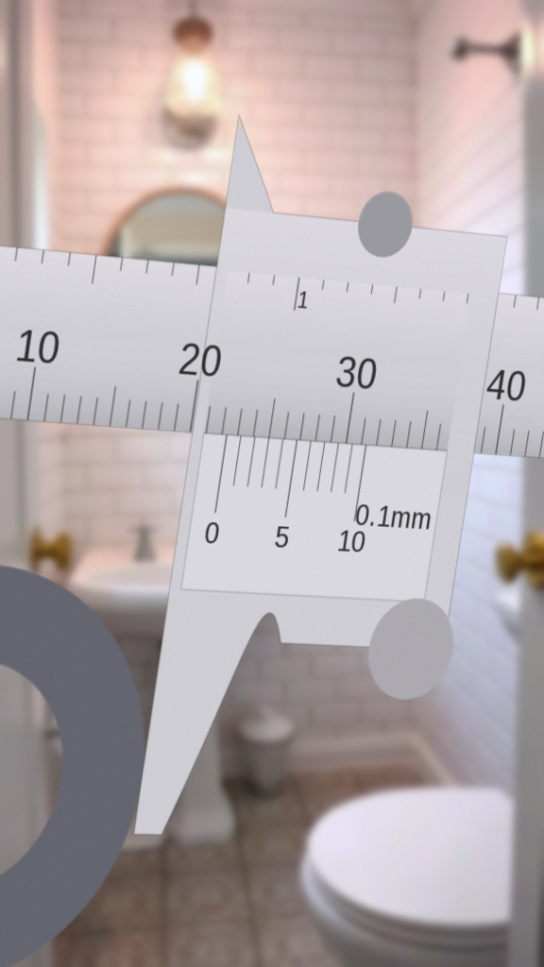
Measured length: 22.3 mm
